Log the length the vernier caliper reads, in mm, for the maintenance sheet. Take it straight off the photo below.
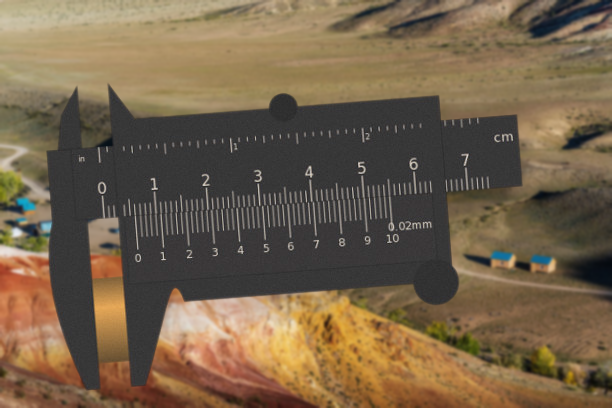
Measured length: 6.0 mm
